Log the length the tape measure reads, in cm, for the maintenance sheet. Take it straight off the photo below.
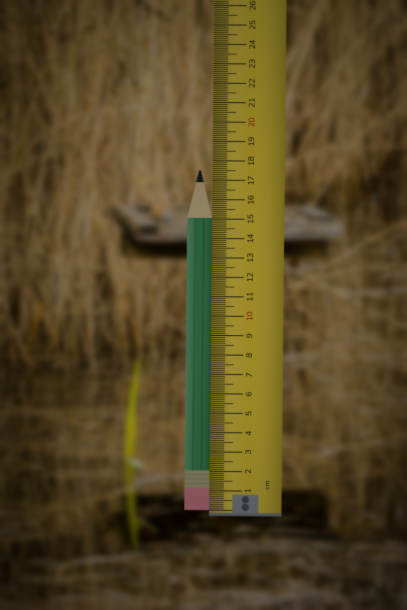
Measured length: 17.5 cm
